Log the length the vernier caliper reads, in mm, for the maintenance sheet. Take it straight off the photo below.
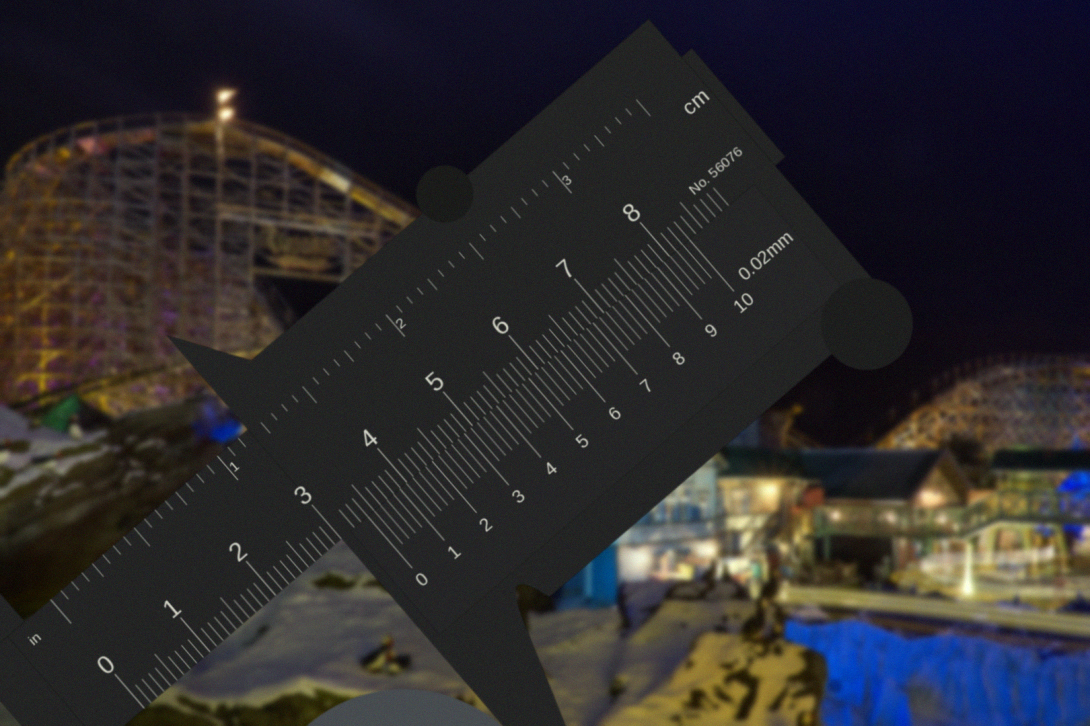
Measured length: 34.0 mm
